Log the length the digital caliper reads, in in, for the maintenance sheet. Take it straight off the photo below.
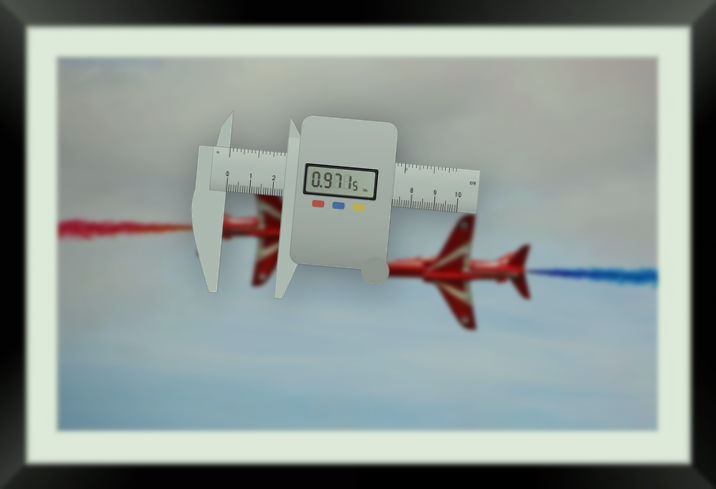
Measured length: 0.9715 in
